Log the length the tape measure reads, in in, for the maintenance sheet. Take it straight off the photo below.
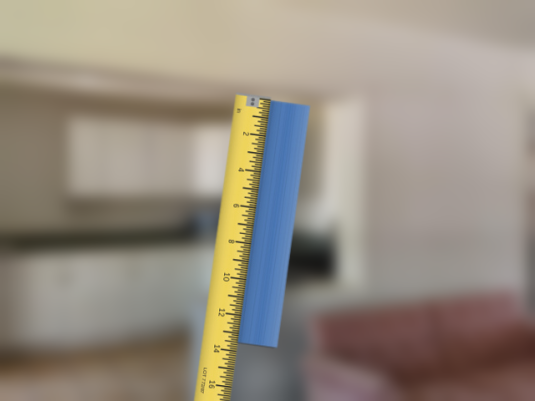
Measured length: 13.5 in
